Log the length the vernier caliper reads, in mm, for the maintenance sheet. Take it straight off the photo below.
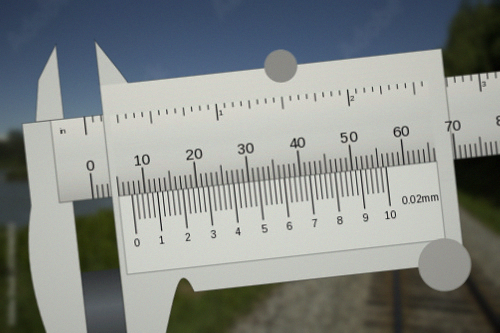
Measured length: 7.5 mm
